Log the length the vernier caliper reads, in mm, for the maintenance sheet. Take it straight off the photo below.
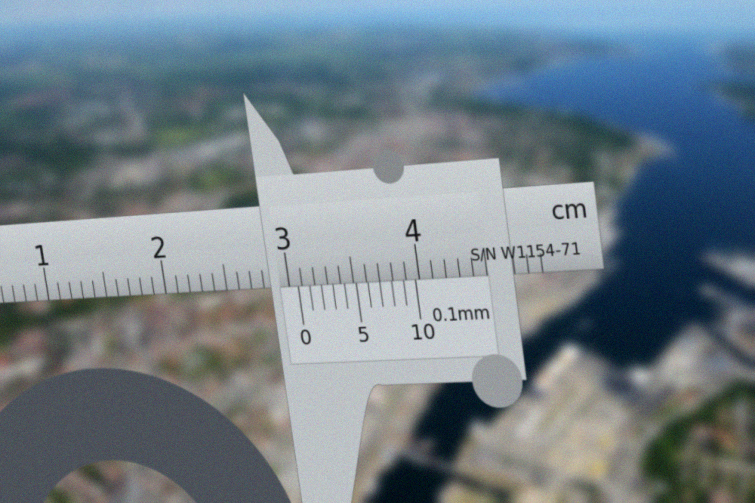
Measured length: 30.7 mm
